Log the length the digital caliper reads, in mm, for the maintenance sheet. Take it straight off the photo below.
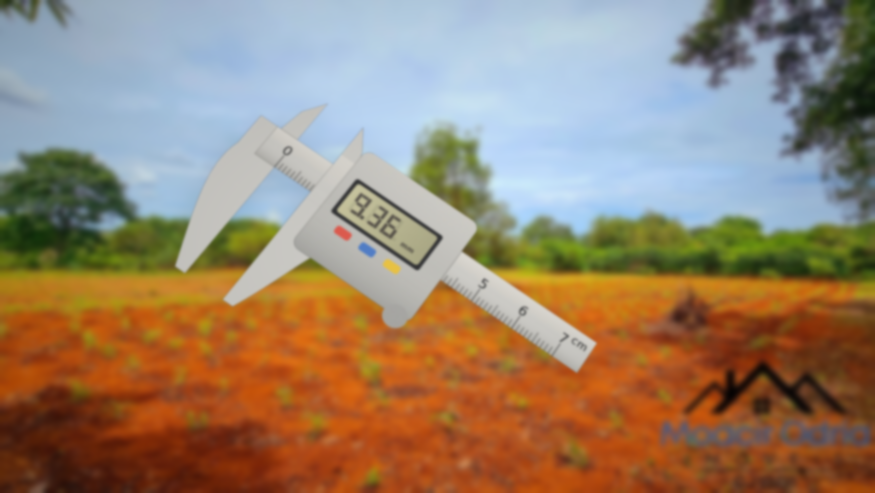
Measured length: 9.36 mm
